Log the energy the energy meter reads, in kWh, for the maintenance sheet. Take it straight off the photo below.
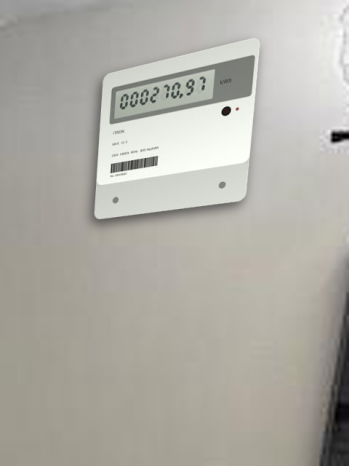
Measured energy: 270.97 kWh
